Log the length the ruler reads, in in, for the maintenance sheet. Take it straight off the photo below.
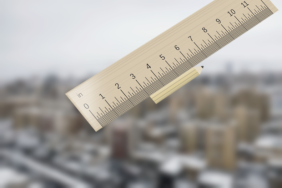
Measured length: 3.5 in
